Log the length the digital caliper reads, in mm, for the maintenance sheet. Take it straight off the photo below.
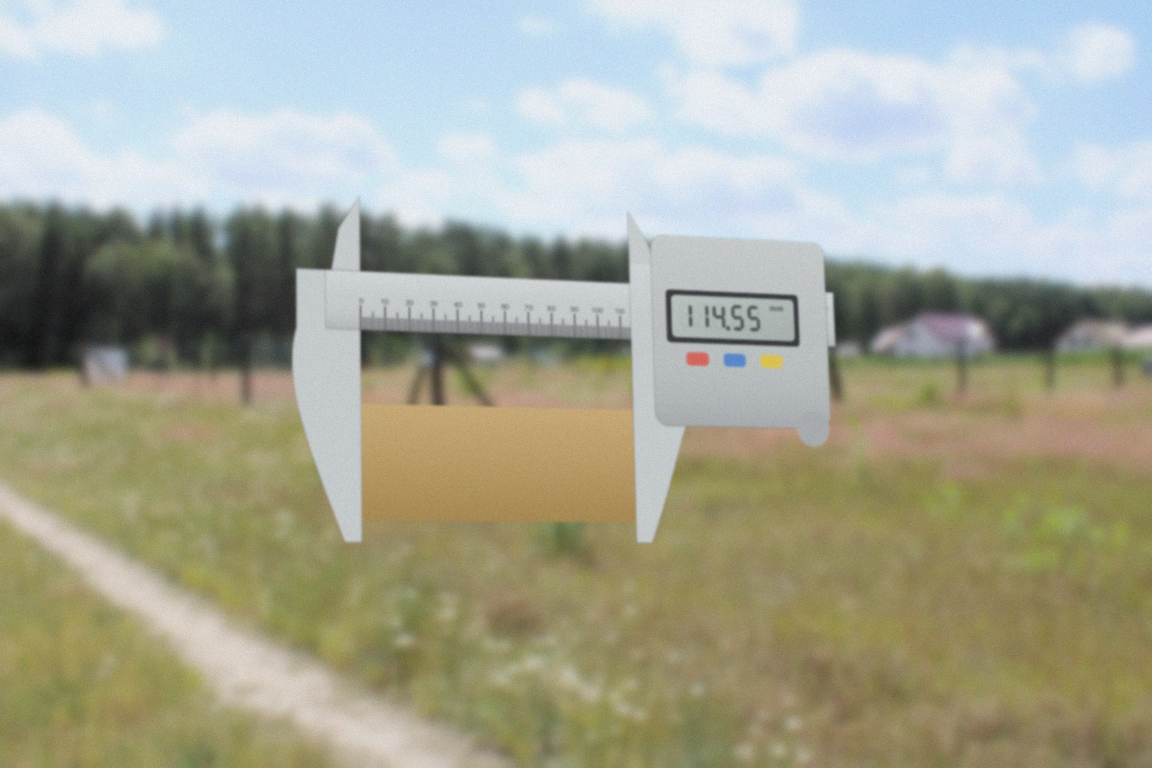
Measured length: 114.55 mm
